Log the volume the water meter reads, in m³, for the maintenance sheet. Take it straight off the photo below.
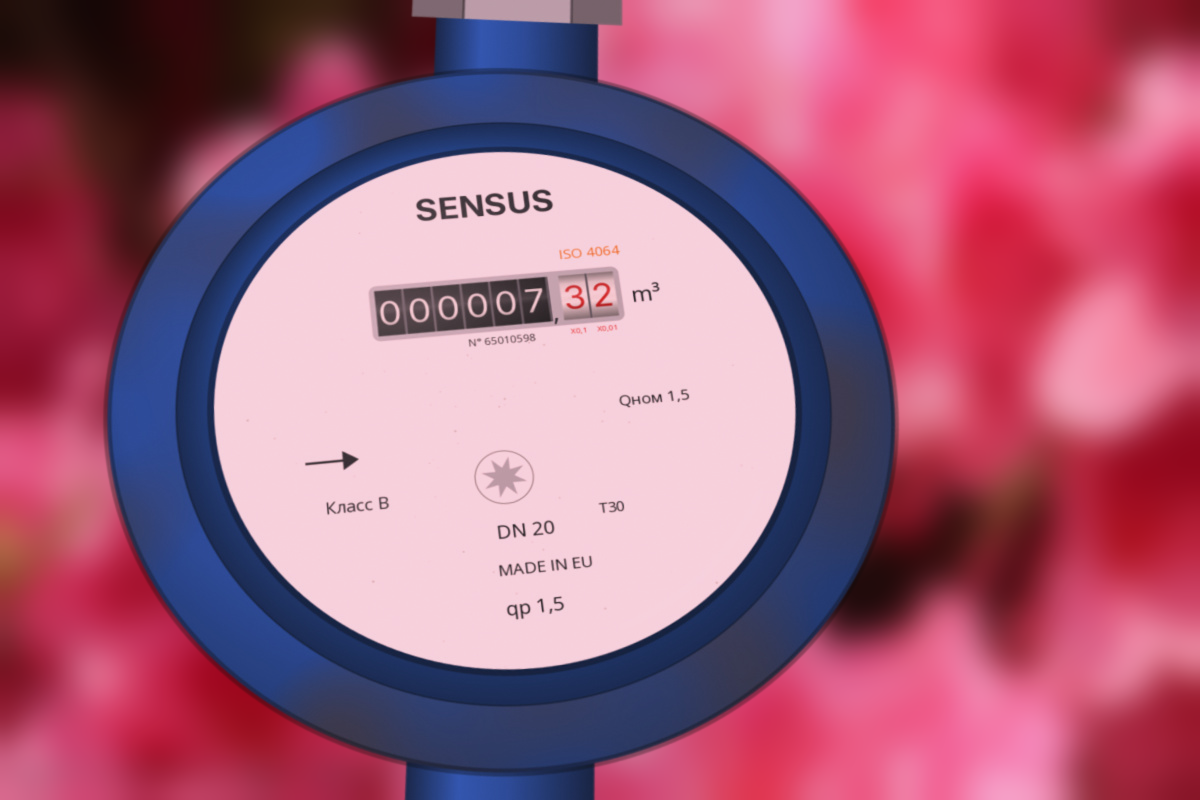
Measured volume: 7.32 m³
